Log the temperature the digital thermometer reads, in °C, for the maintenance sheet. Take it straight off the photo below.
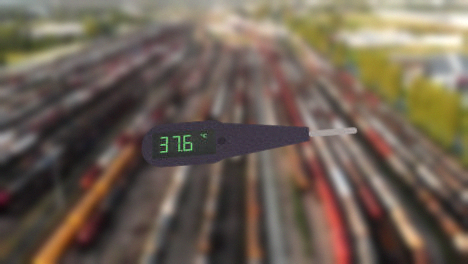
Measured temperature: 37.6 °C
